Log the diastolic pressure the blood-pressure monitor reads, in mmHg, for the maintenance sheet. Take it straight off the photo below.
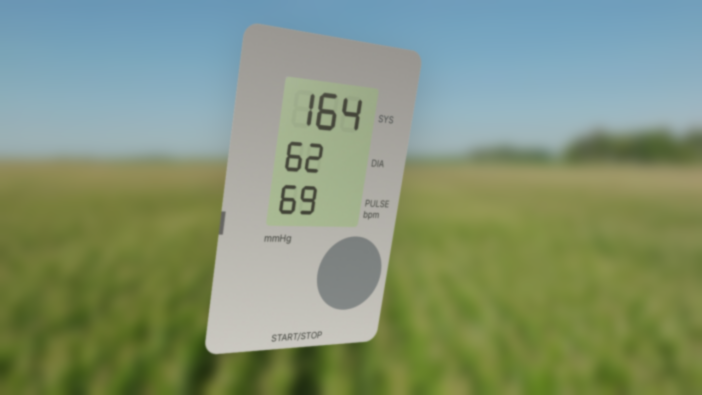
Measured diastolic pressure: 62 mmHg
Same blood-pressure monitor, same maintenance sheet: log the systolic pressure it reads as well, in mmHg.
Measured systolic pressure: 164 mmHg
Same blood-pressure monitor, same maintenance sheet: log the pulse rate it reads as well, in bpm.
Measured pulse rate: 69 bpm
